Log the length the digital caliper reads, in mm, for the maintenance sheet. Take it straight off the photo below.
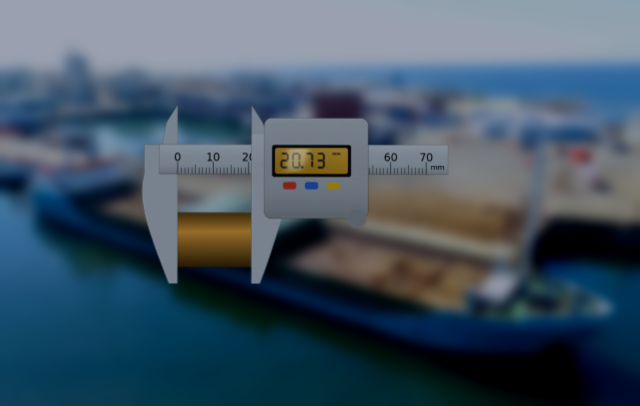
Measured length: 20.73 mm
